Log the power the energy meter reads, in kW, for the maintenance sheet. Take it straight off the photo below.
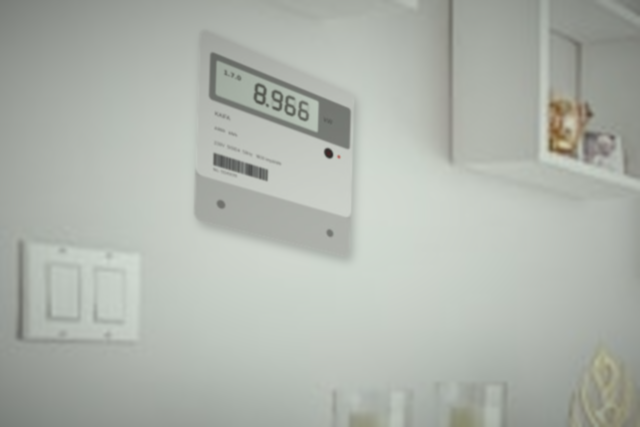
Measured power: 8.966 kW
